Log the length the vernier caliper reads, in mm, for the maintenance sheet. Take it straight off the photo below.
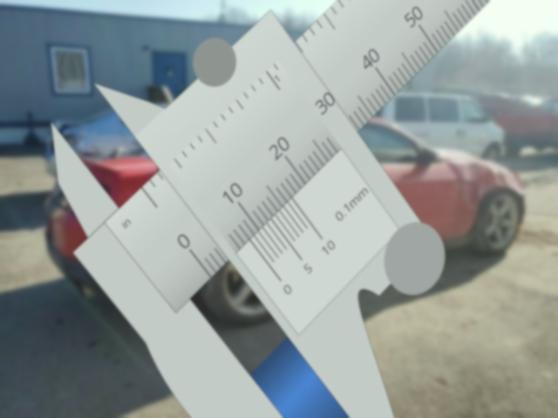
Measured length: 8.0 mm
